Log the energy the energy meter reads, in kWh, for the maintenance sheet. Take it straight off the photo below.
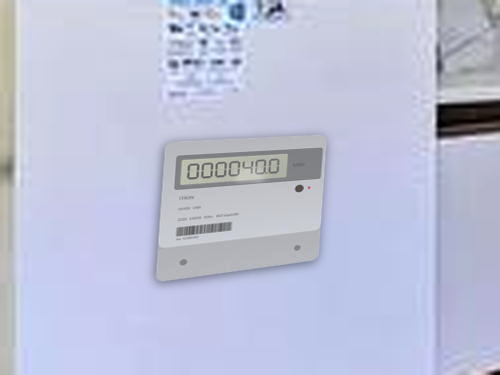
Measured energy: 40.0 kWh
